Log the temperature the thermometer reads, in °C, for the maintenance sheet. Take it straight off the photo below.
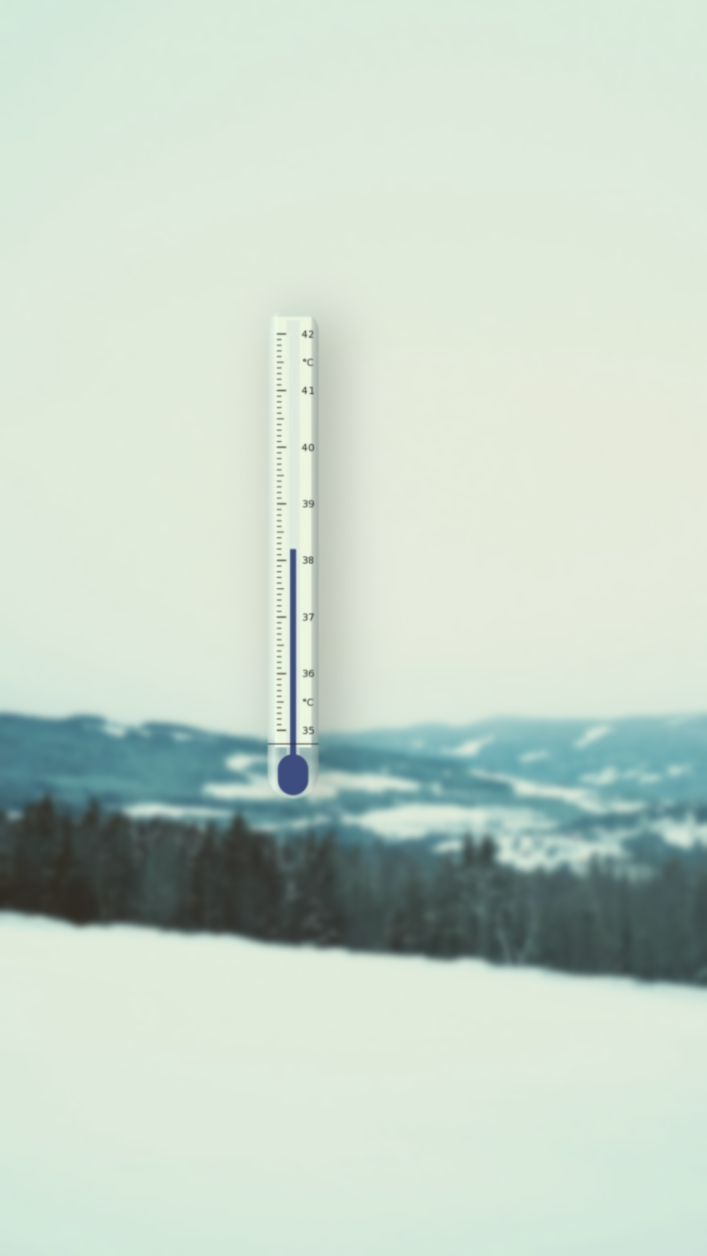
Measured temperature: 38.2 °C
